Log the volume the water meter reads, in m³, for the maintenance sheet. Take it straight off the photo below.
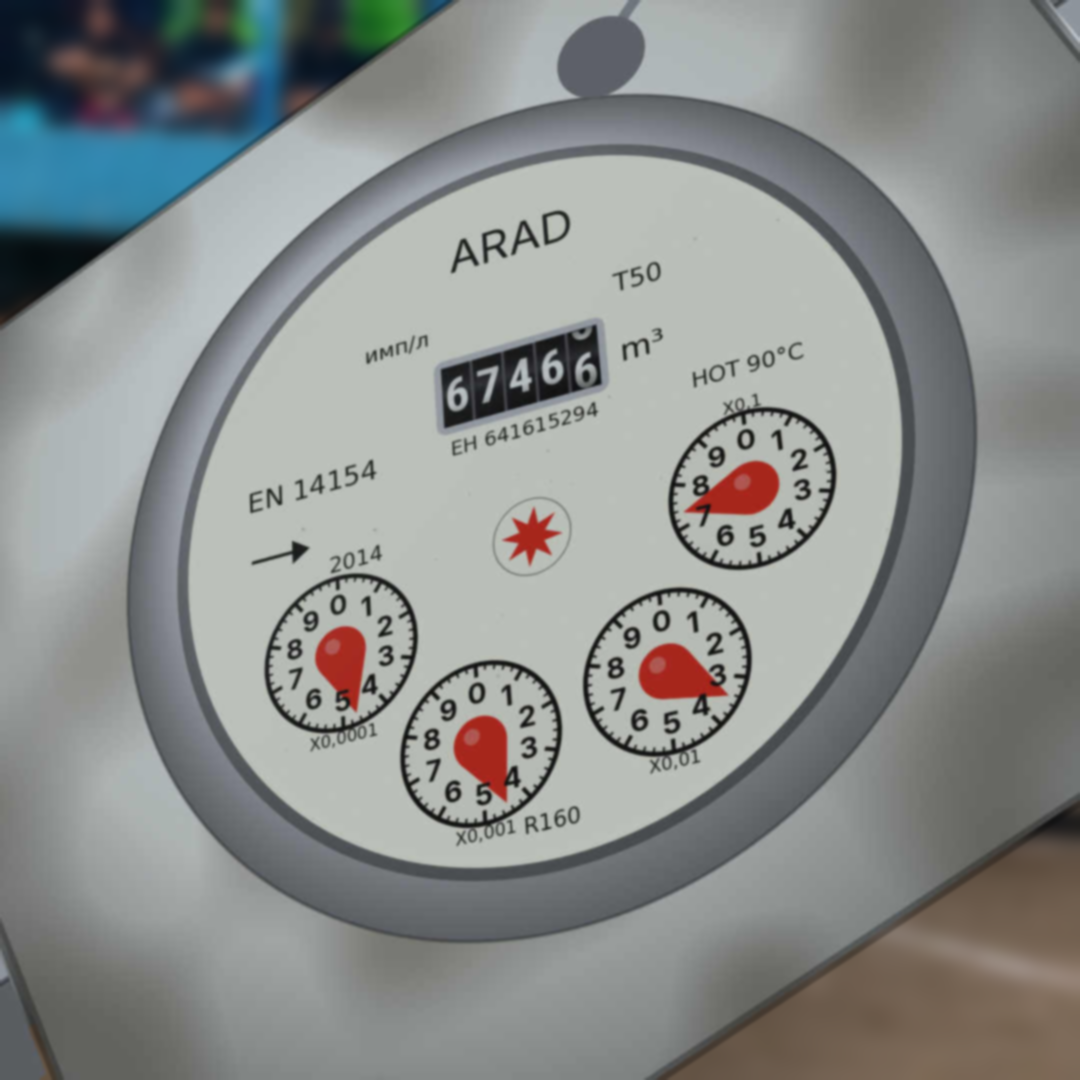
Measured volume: 67465.7344 m³
